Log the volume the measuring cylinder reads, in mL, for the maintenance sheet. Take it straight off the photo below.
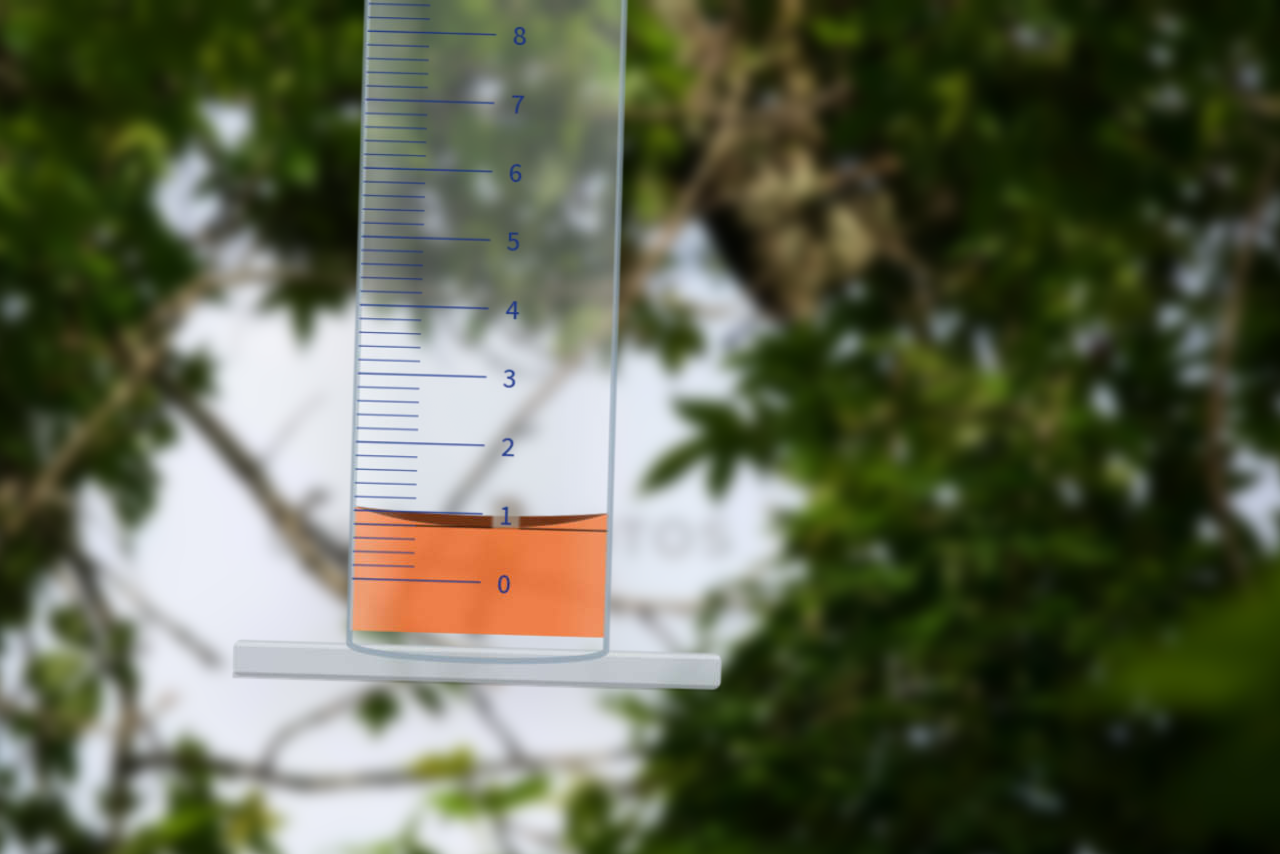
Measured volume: 0.8 mL
